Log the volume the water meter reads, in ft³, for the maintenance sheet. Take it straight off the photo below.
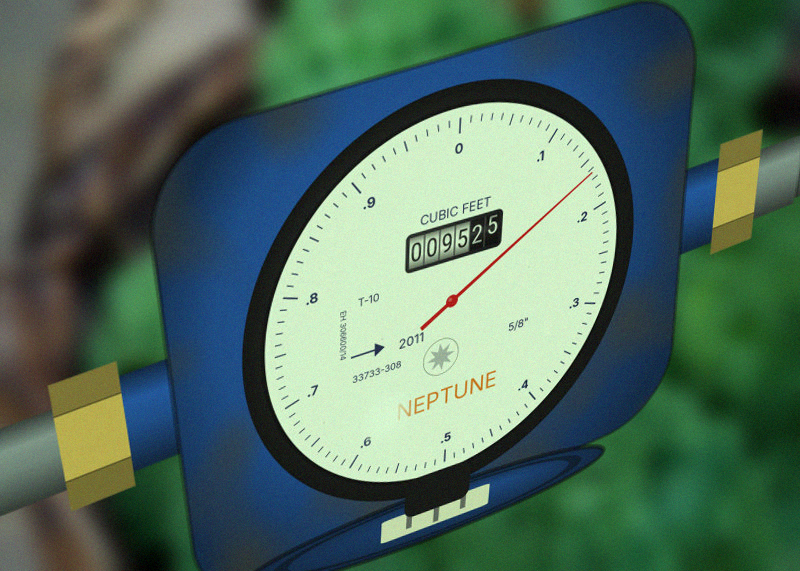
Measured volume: 9525.16 ft³
